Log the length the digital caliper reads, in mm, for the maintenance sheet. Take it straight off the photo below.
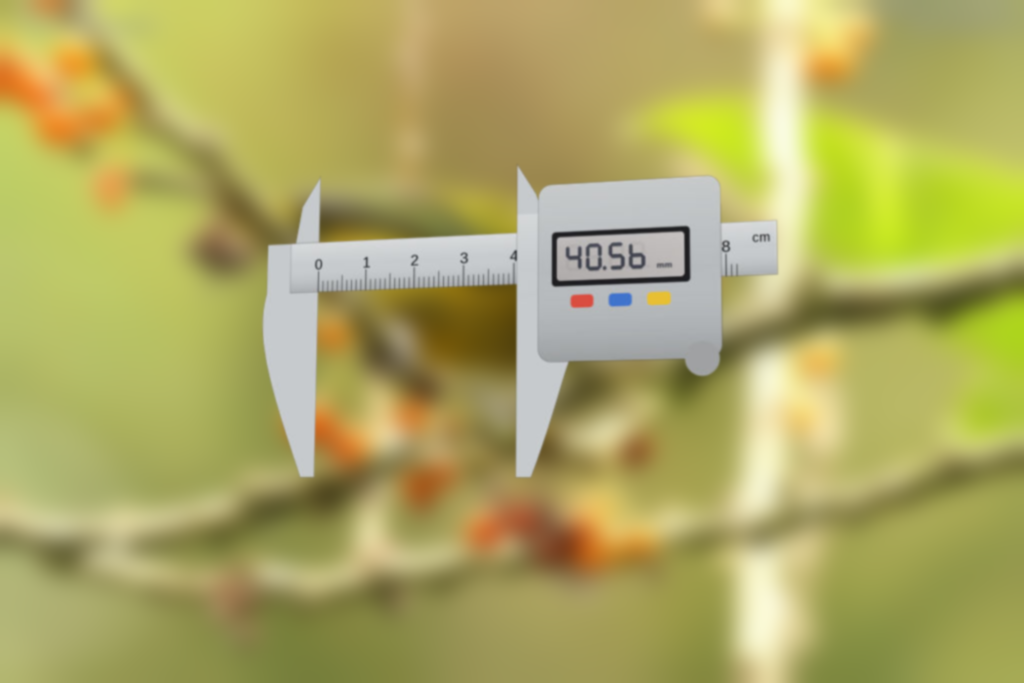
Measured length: 40.56 mm
